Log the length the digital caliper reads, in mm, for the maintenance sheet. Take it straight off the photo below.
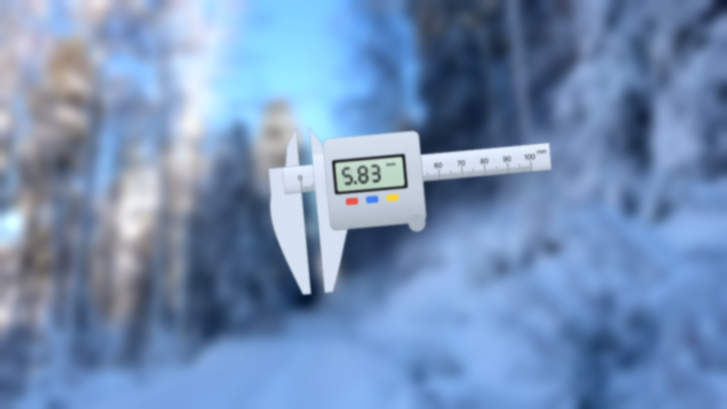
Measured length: 5.83 mm
